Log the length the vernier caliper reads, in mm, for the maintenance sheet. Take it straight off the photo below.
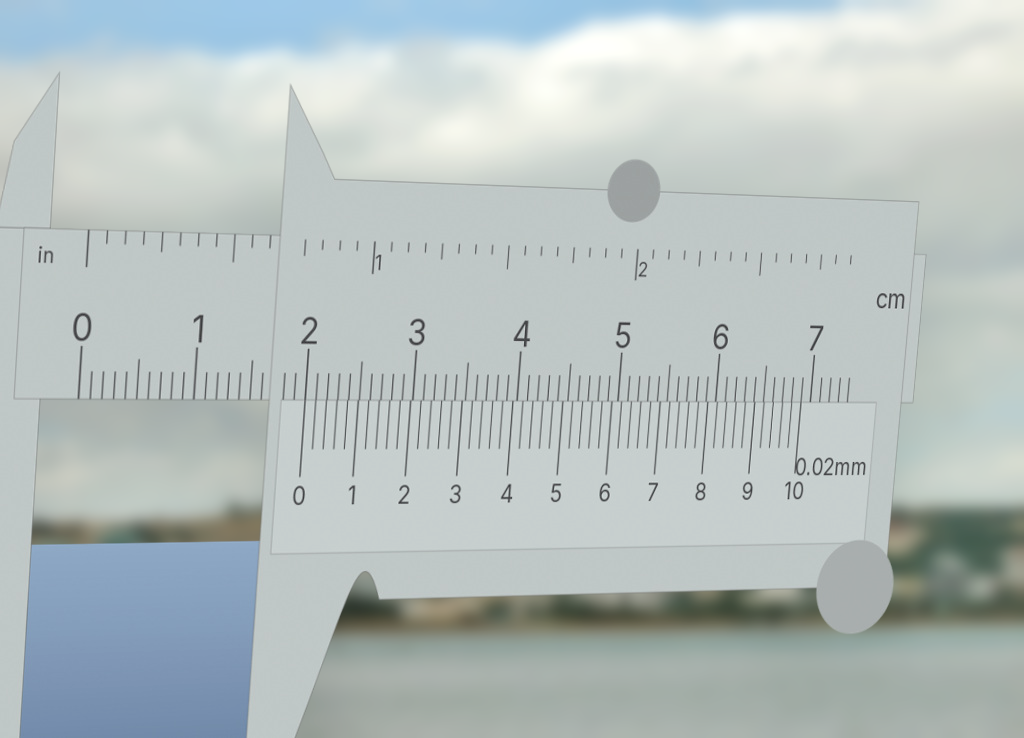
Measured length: 20.0 mm
